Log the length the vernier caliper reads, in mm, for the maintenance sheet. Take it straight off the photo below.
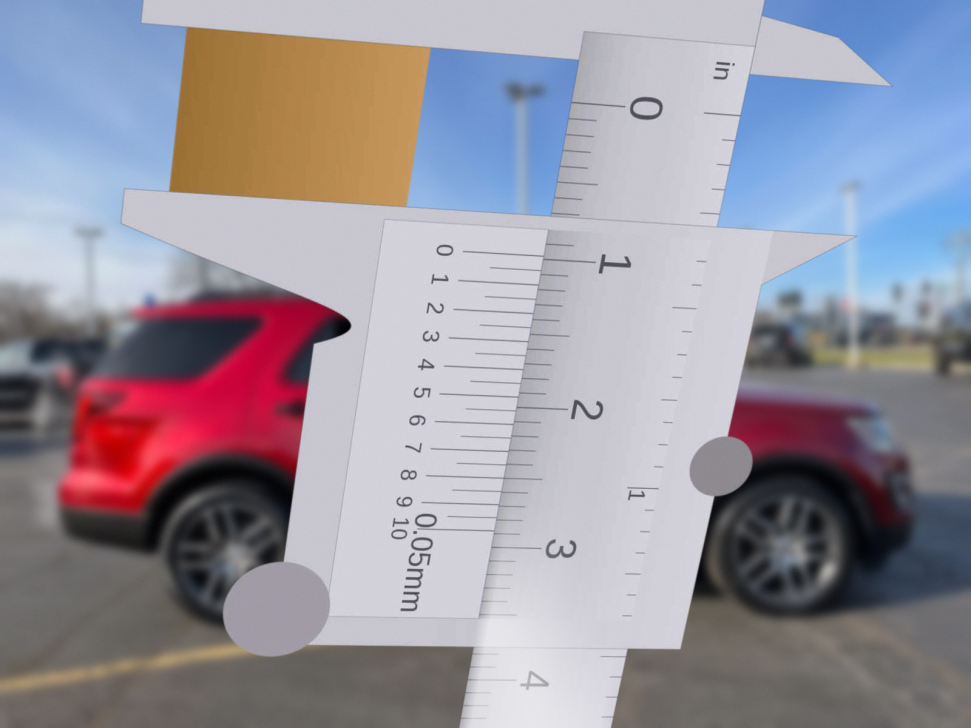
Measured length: 9.8 mm
